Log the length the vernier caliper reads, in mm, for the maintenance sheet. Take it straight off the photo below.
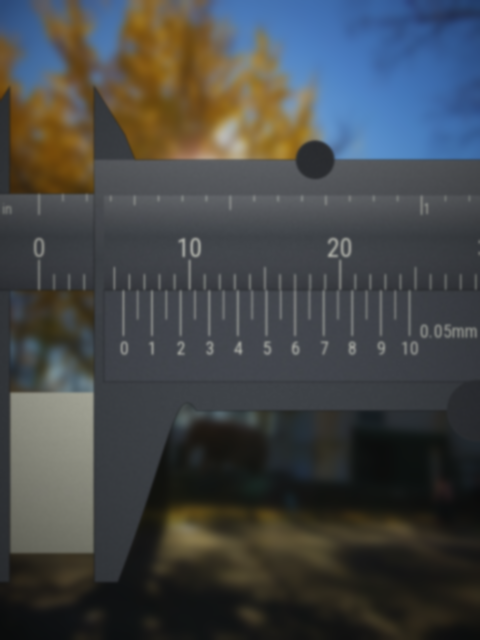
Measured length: 5.6 mm
